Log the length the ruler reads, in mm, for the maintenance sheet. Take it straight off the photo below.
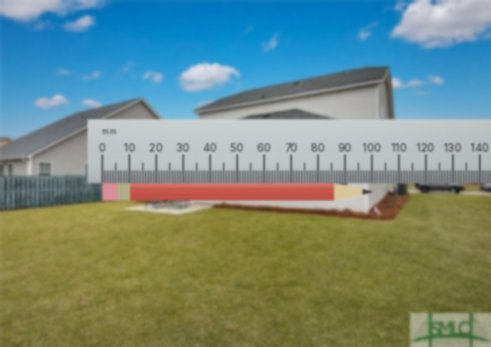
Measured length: 100 mm
